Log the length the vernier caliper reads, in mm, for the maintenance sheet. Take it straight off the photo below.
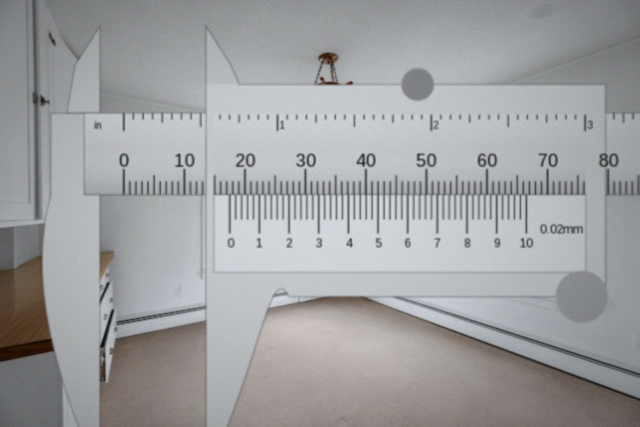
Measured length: 17.5 mm
